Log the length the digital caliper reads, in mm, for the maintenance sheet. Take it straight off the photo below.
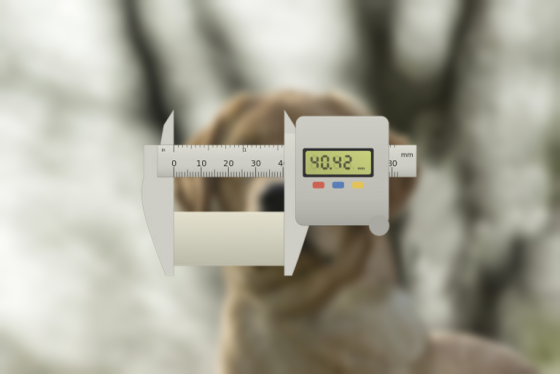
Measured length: 40.42 mm
